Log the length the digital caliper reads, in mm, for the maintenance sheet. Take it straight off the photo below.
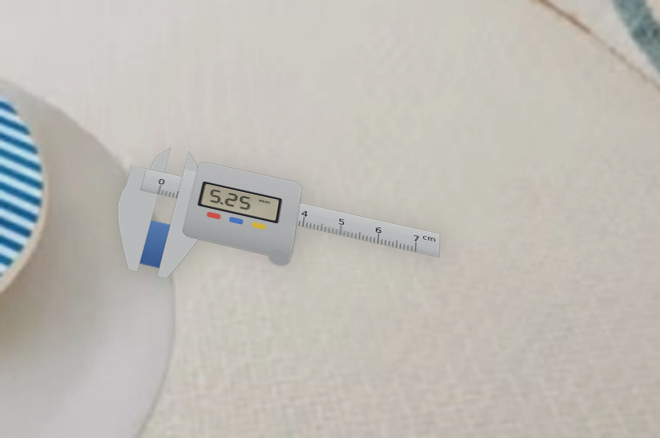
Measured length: 5.25 mm
